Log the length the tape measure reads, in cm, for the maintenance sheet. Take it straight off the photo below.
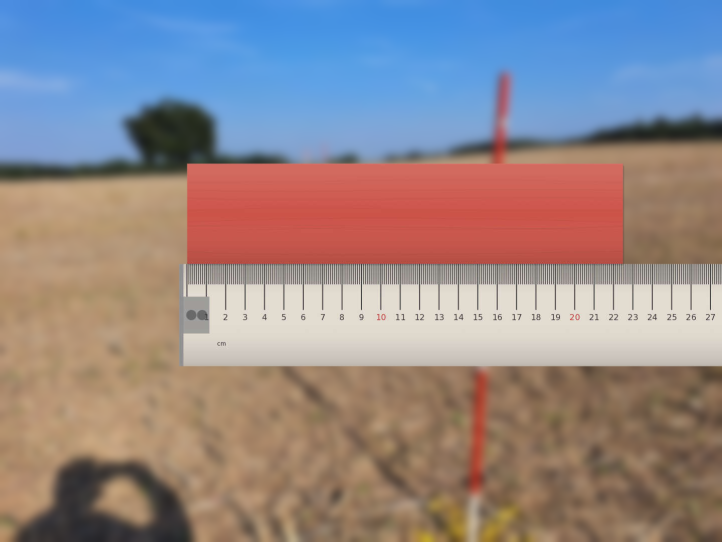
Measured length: 22.5 cm
